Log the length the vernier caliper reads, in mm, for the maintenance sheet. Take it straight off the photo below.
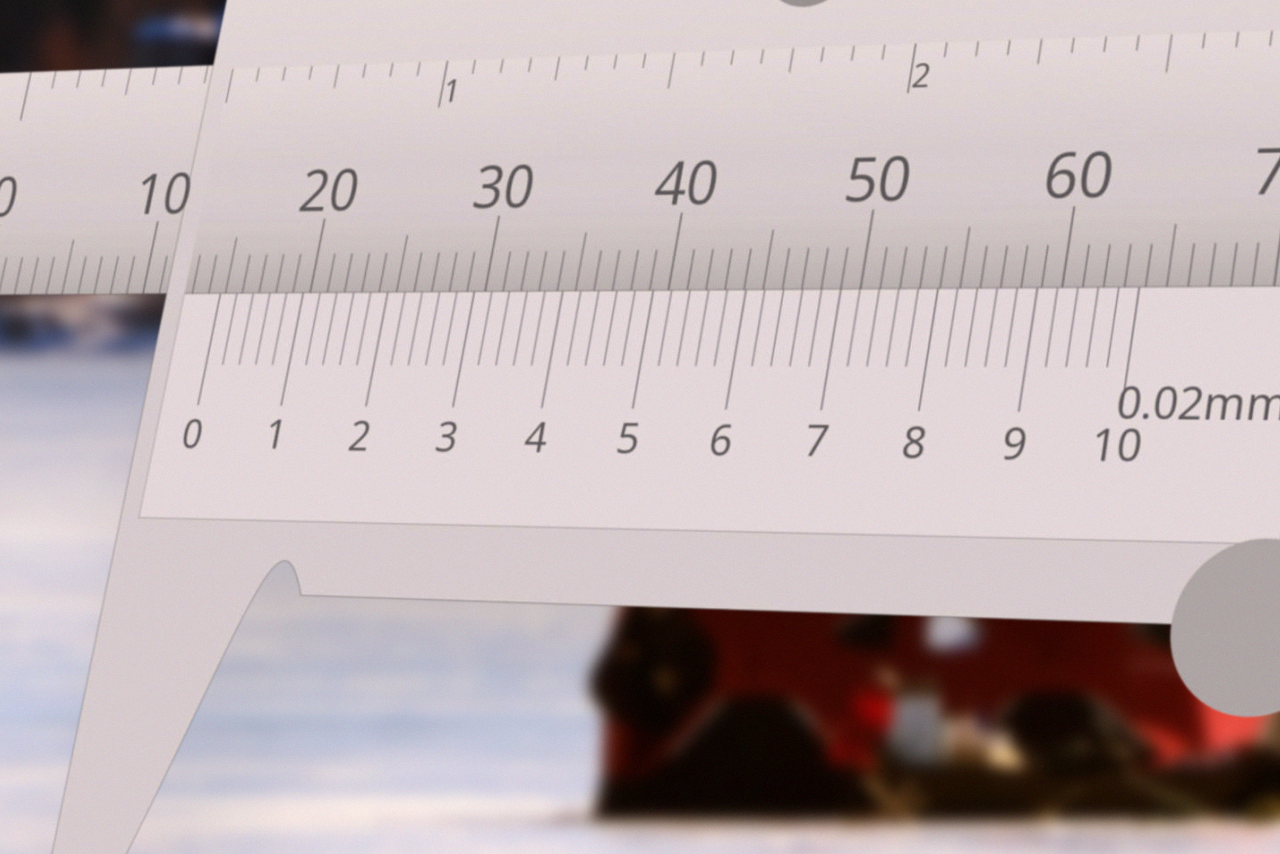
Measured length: 14.7 mm
